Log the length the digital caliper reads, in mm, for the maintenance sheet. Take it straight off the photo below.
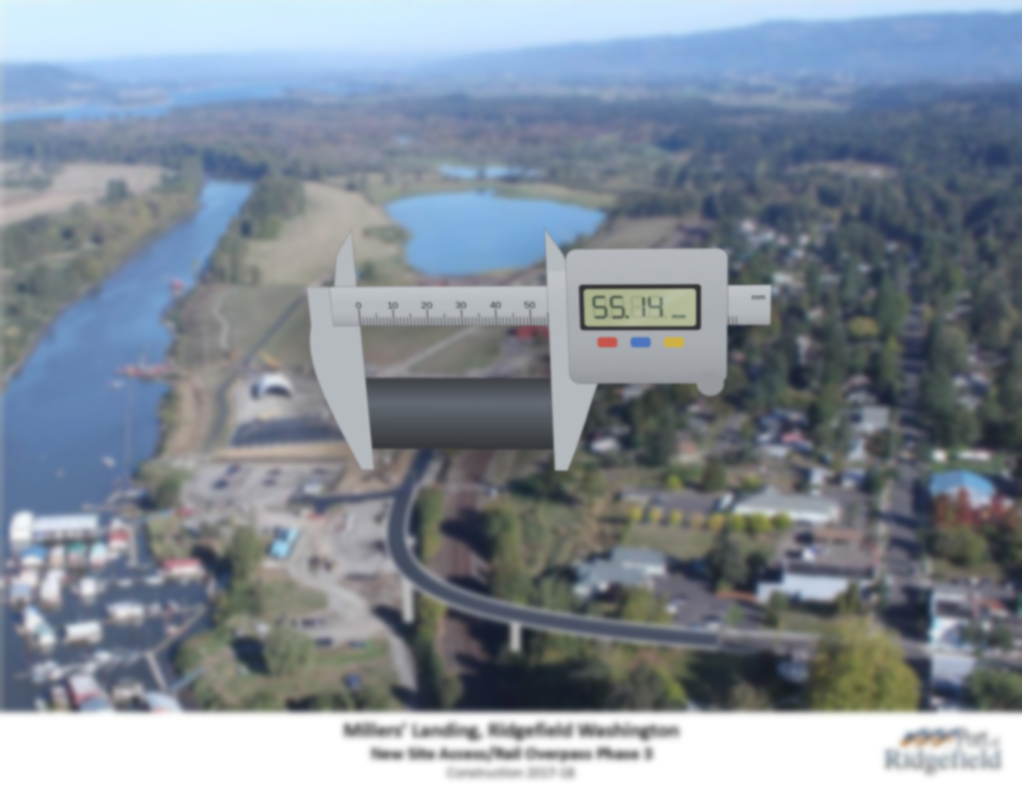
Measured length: 55.14 mm
